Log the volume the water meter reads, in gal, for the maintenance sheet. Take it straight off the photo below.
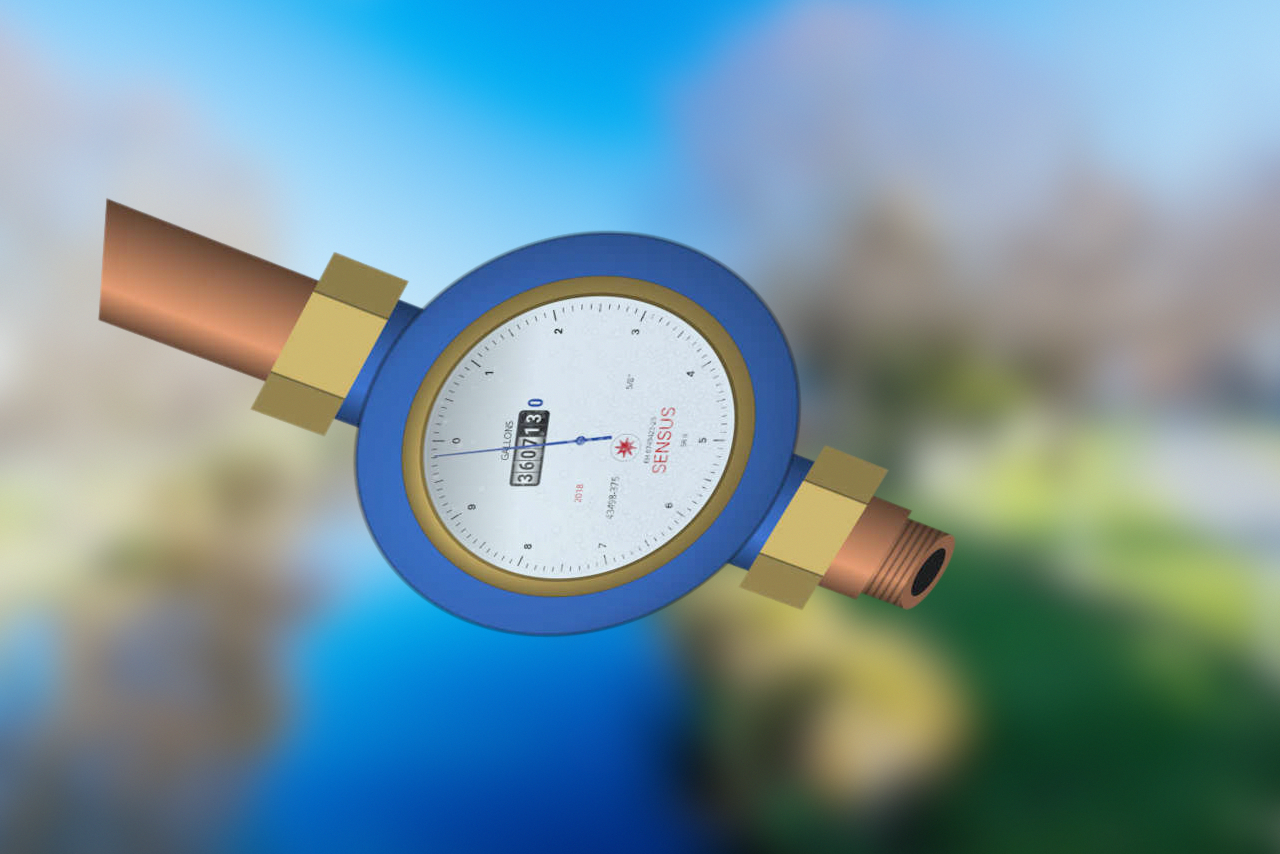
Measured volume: 3607129.8 gal
